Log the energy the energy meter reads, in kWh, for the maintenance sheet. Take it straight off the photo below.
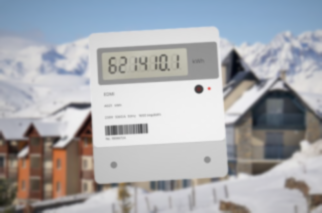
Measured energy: 621410.1 kWh
